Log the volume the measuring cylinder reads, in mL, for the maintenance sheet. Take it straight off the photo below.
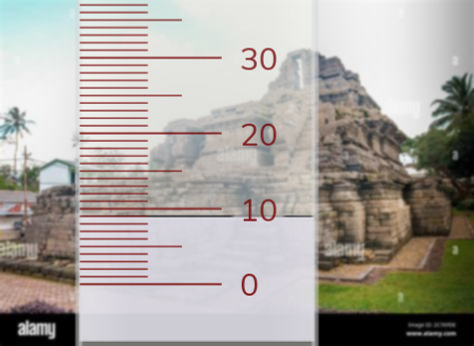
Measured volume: 9 mL
